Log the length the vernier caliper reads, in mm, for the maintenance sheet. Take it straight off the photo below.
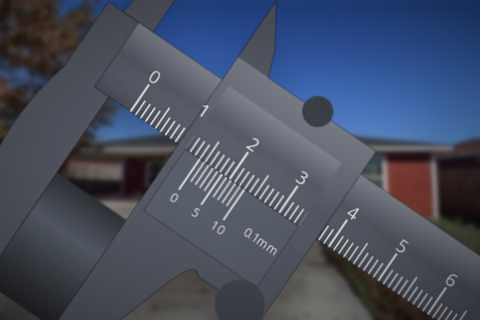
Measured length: 14.0 mm
